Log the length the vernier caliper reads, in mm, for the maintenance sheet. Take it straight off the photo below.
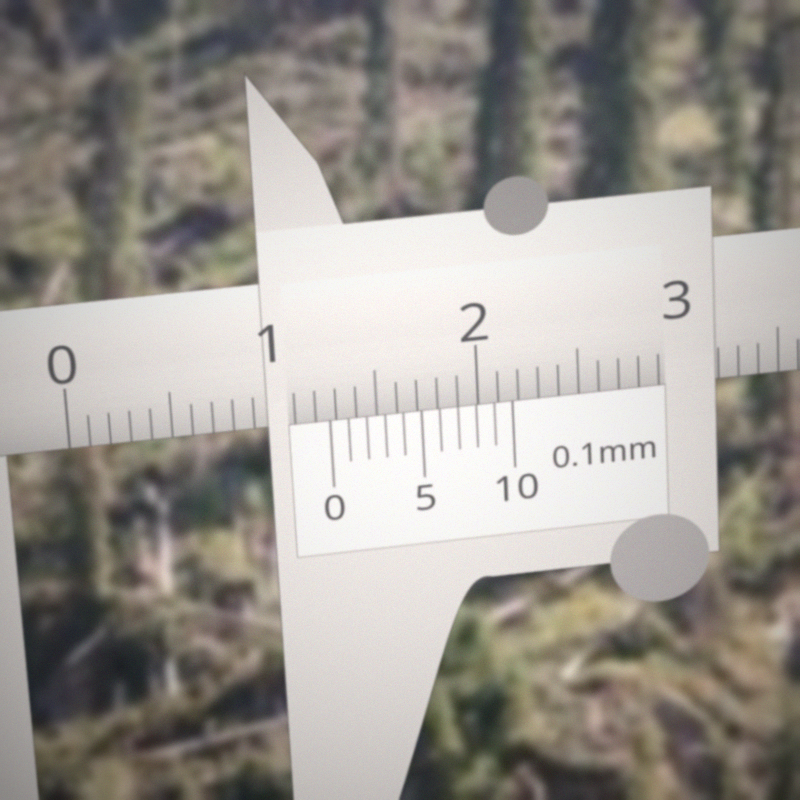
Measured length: 12.7 mm
